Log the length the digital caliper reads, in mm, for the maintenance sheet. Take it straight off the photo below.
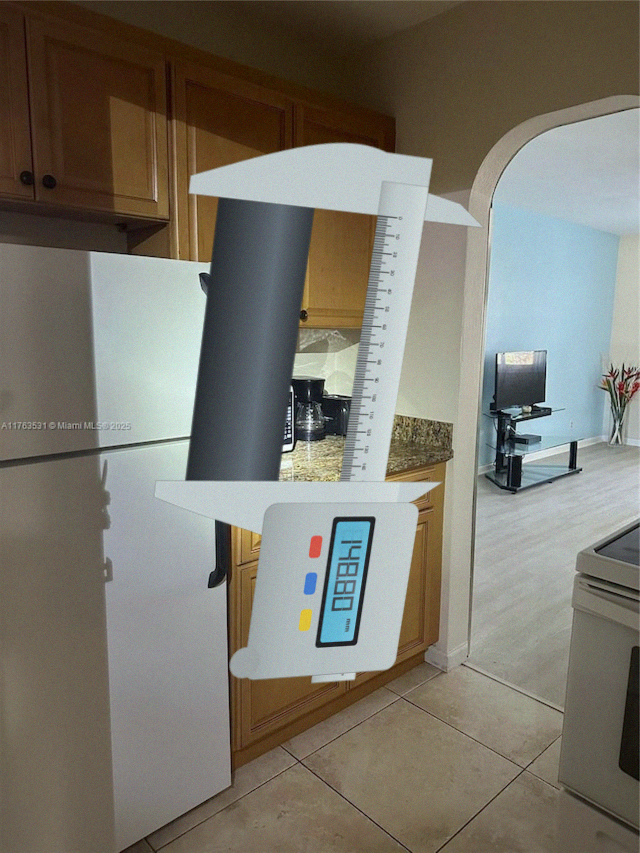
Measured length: 148.80 mm
